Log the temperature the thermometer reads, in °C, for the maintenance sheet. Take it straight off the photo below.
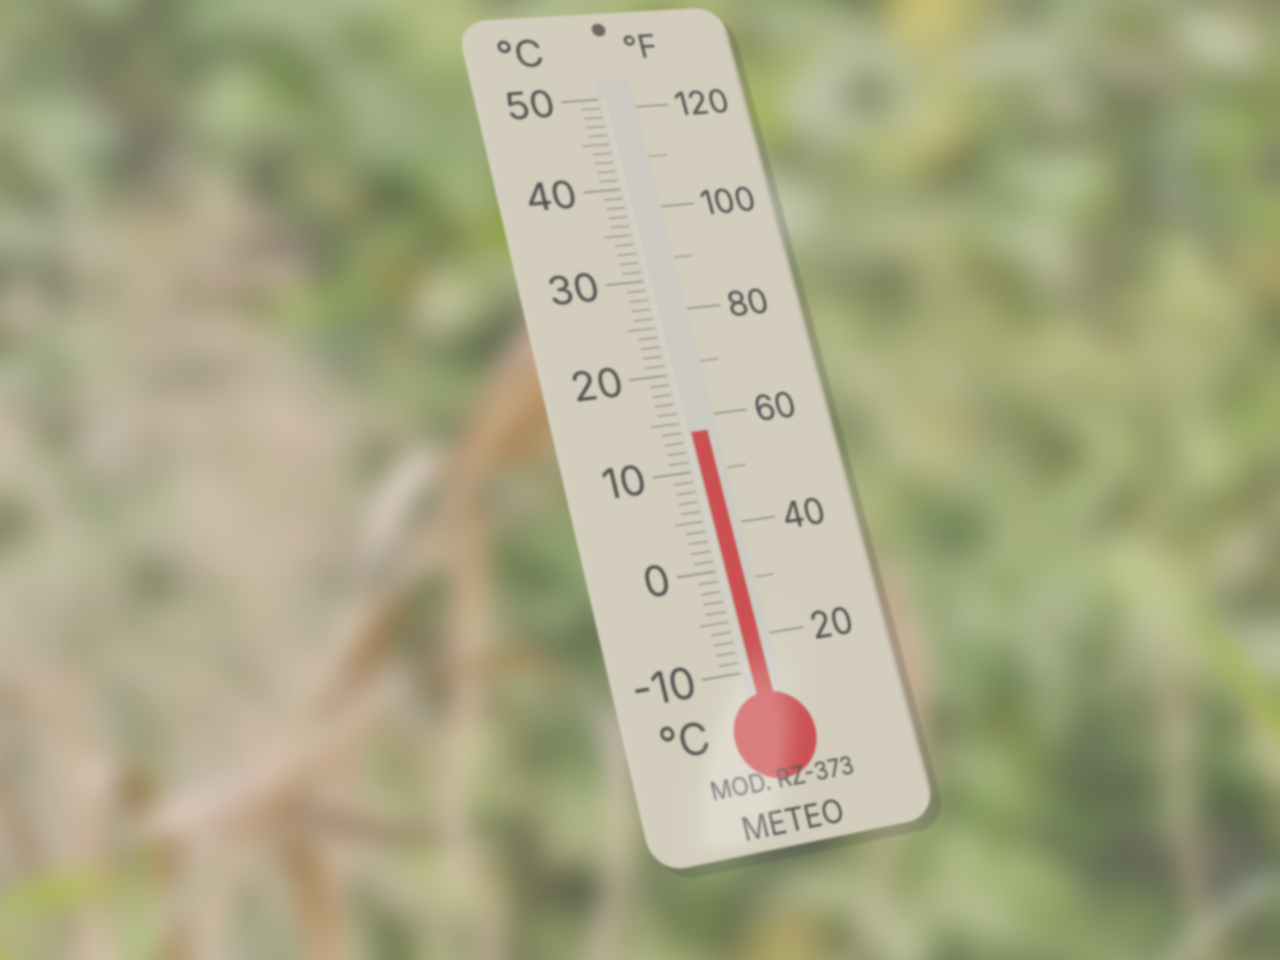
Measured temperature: 14 °C
